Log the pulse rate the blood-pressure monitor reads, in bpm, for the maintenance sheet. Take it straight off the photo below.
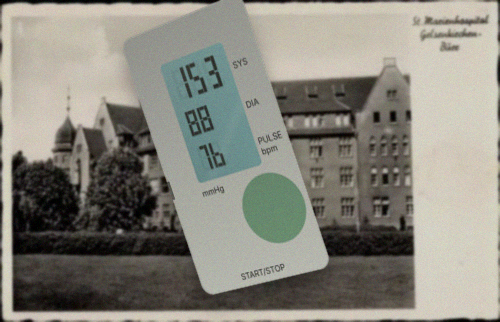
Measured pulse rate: 76 bpm
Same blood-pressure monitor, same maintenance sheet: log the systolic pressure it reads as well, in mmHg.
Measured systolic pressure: 153 mmHg
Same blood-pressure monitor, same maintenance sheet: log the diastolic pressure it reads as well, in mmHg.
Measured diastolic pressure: 88 mmHg
